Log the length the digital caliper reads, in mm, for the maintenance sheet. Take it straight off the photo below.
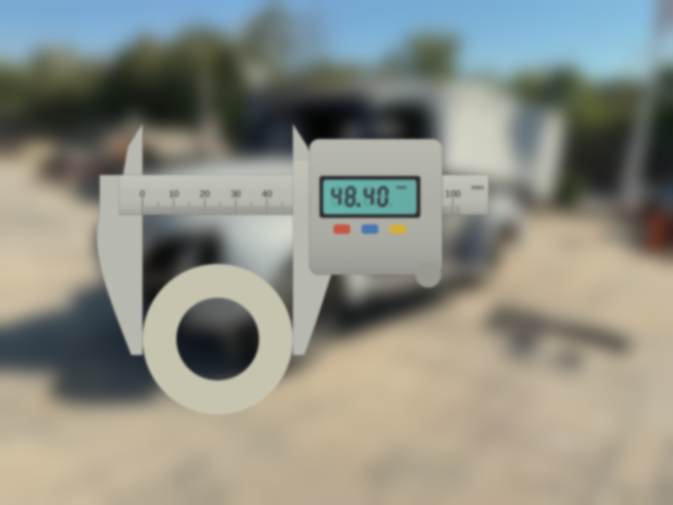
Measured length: 48.40 mm
